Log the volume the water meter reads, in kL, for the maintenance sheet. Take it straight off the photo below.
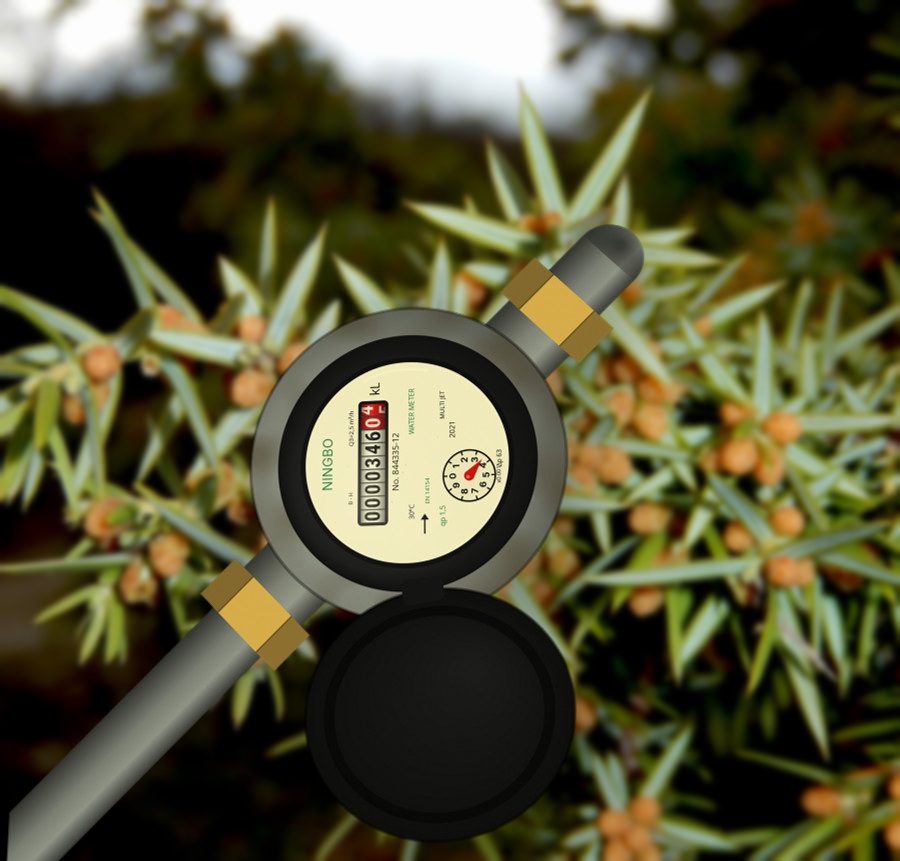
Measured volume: 346.043 kL
